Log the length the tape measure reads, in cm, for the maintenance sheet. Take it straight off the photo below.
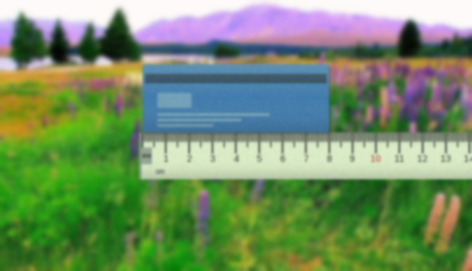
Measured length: 8 cm
